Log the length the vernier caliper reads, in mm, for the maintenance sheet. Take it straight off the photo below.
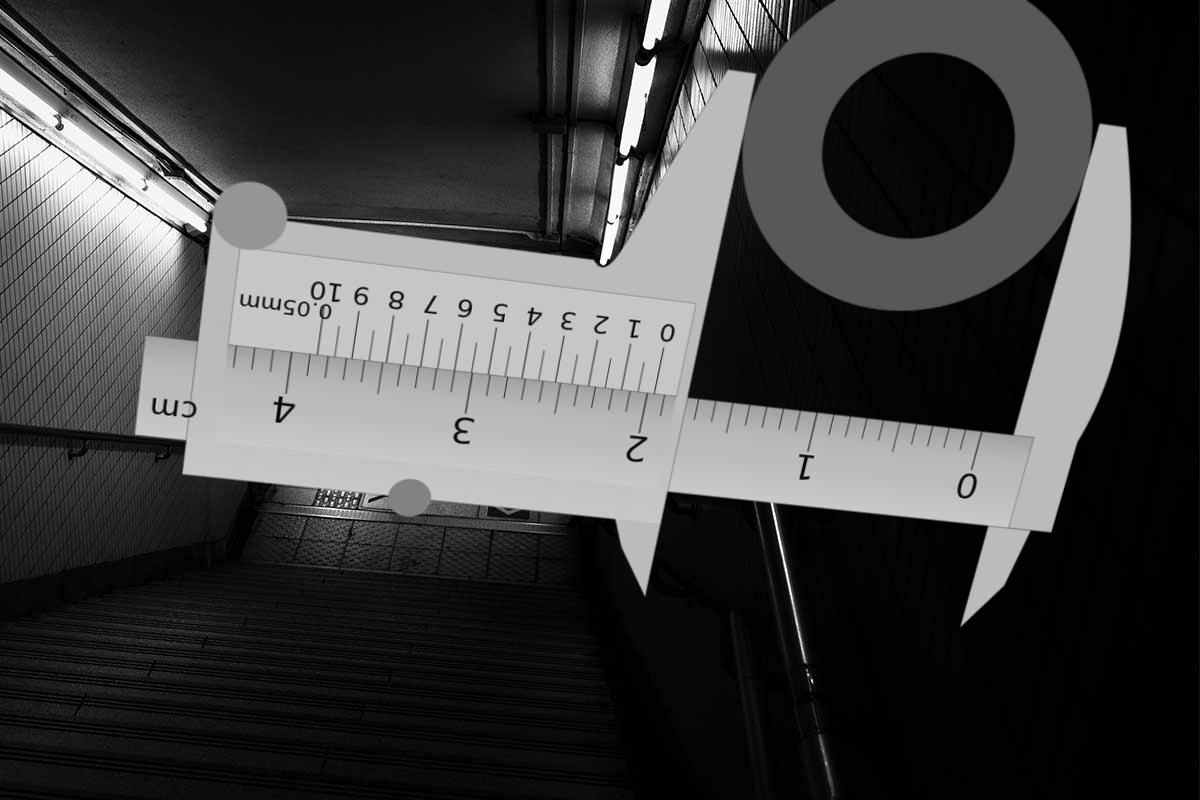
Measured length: 19.6 mm
